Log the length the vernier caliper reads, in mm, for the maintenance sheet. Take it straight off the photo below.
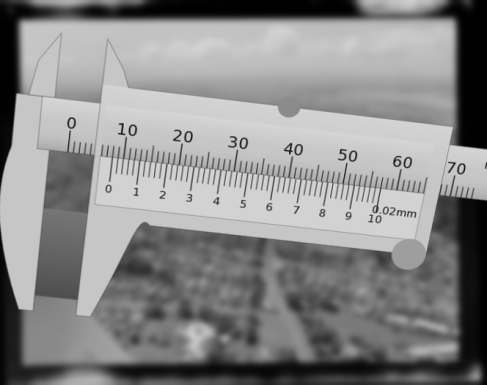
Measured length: 8.0 mm
